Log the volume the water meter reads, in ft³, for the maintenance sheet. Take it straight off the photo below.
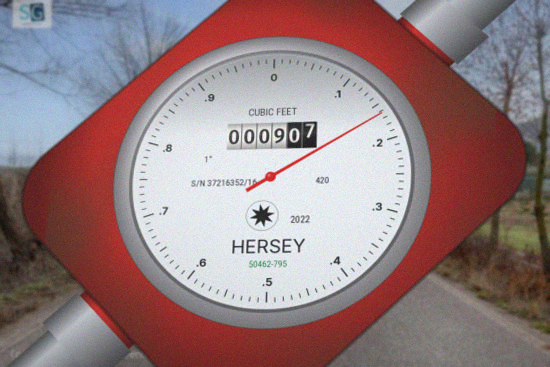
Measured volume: 907.16 ft³
